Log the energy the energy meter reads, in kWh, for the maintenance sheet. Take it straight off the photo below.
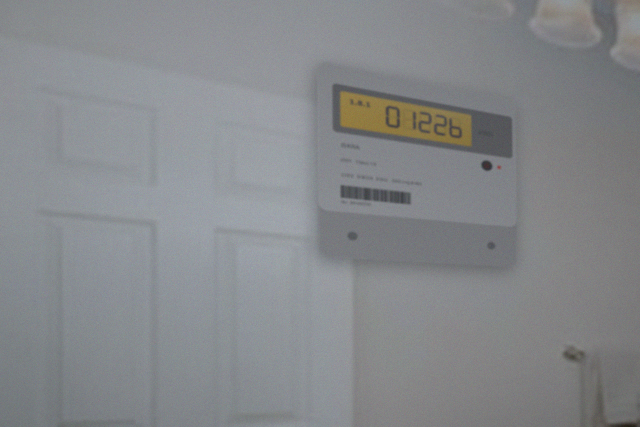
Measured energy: 1226 kWh
